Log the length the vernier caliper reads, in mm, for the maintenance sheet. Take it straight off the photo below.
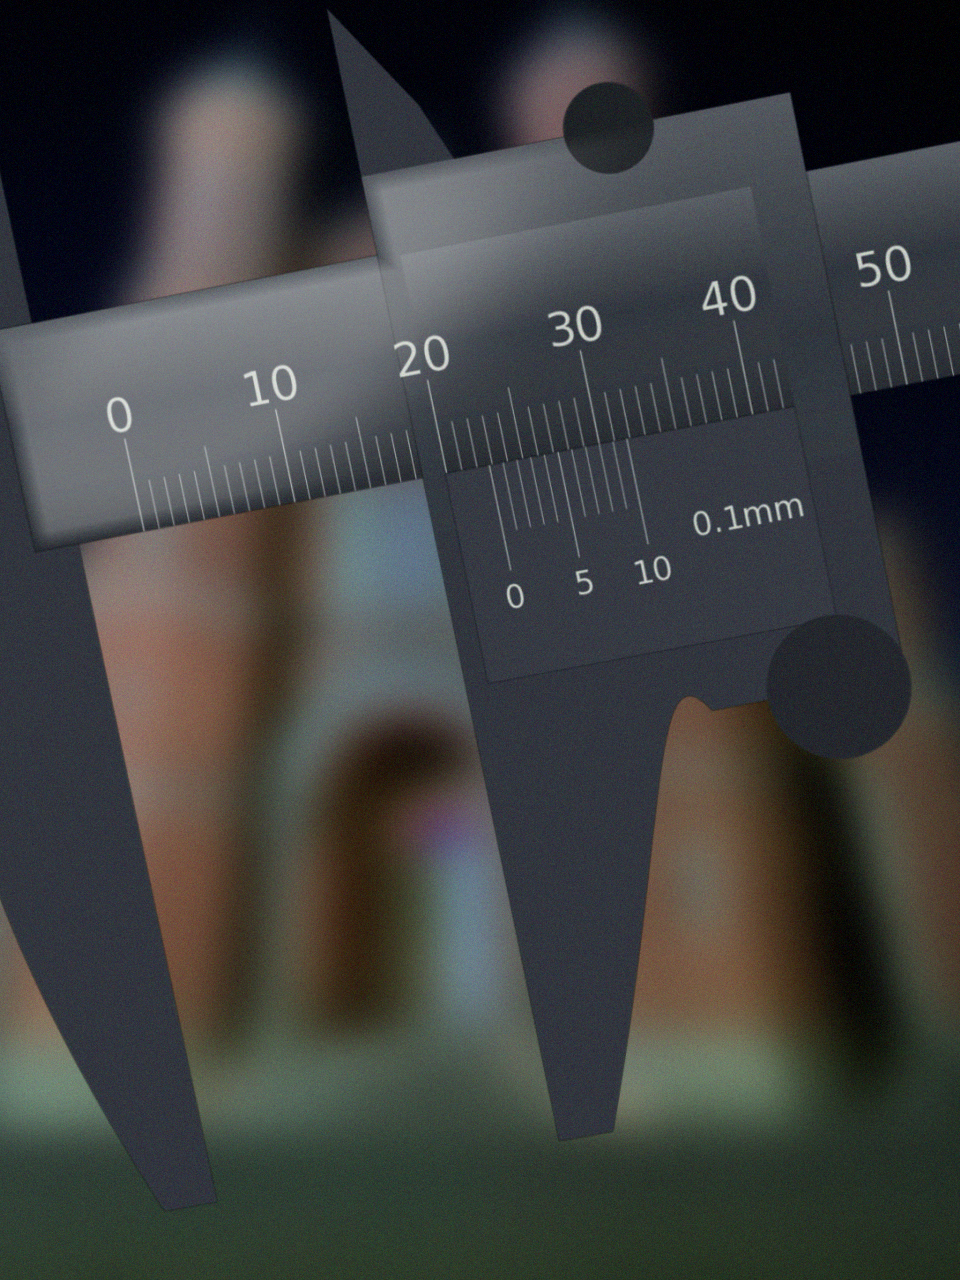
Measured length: 22.8 mm
